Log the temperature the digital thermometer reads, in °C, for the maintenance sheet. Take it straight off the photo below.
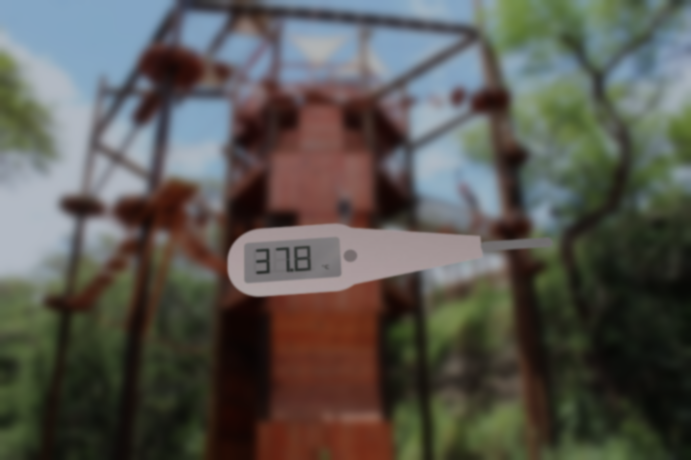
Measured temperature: 37.8 °C
